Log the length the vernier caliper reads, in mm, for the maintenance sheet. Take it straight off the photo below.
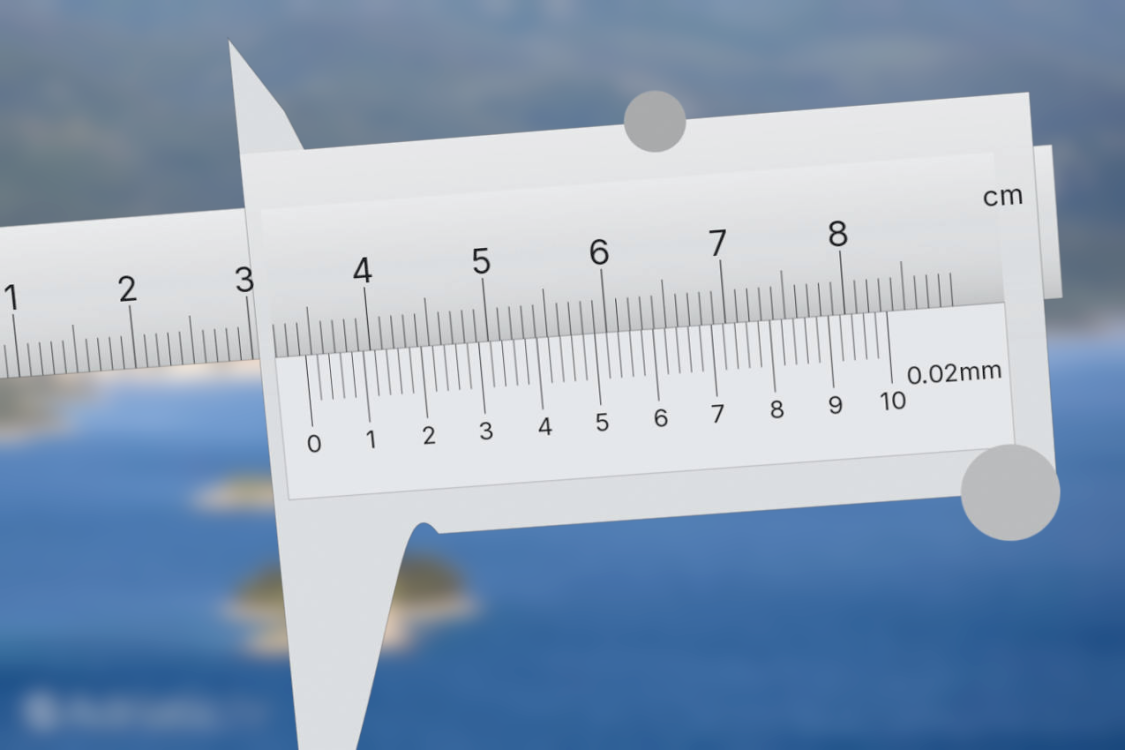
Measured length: 34.5 mm
